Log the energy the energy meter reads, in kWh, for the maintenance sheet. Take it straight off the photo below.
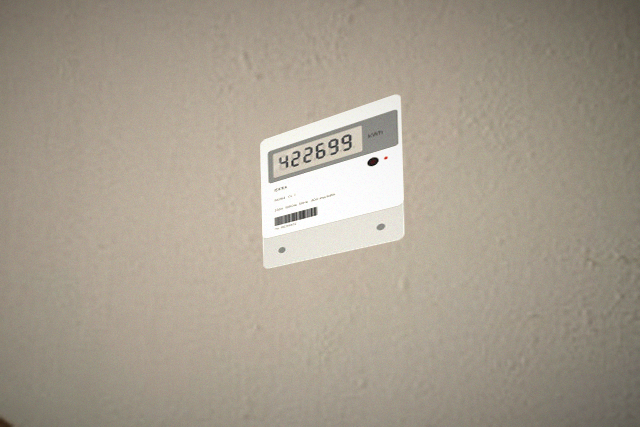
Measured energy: 422699 kWh
